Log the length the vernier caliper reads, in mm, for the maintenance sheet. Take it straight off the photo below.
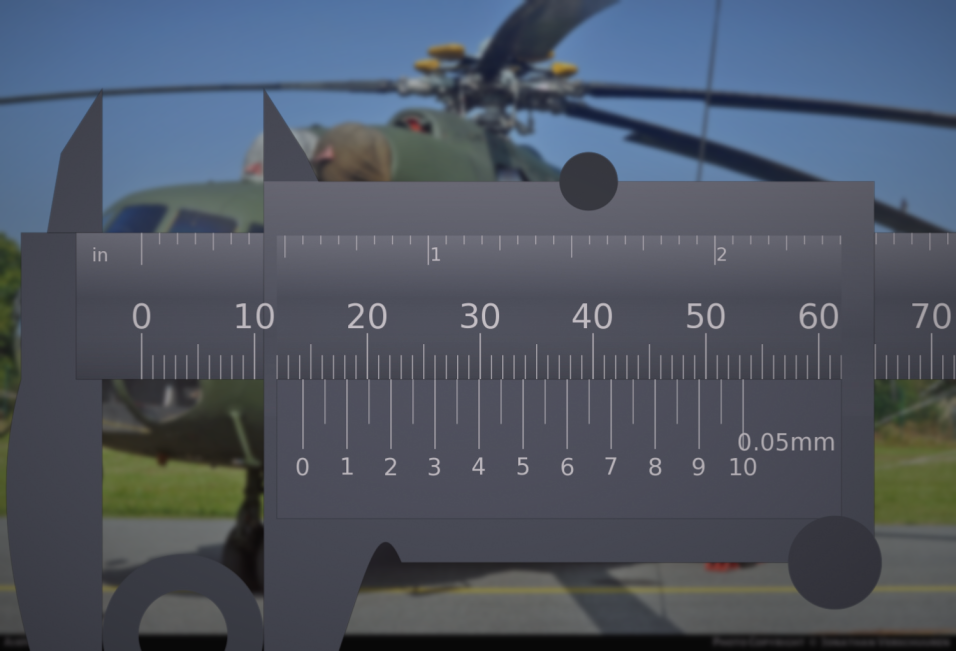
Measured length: 14.3 mm
